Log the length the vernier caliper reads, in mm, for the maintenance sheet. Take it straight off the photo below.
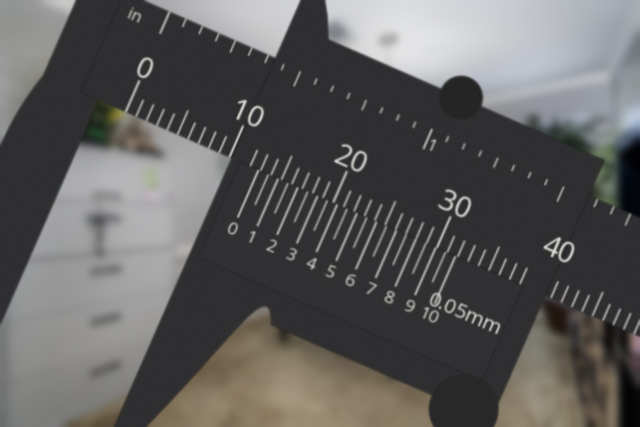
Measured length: 12.8 mm
